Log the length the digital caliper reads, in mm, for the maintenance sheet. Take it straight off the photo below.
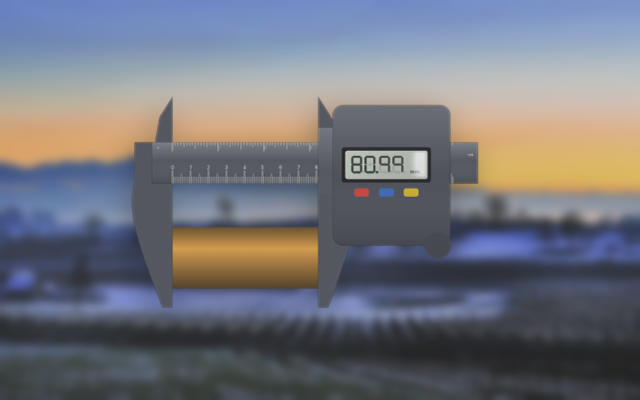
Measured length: 80.99 mm
